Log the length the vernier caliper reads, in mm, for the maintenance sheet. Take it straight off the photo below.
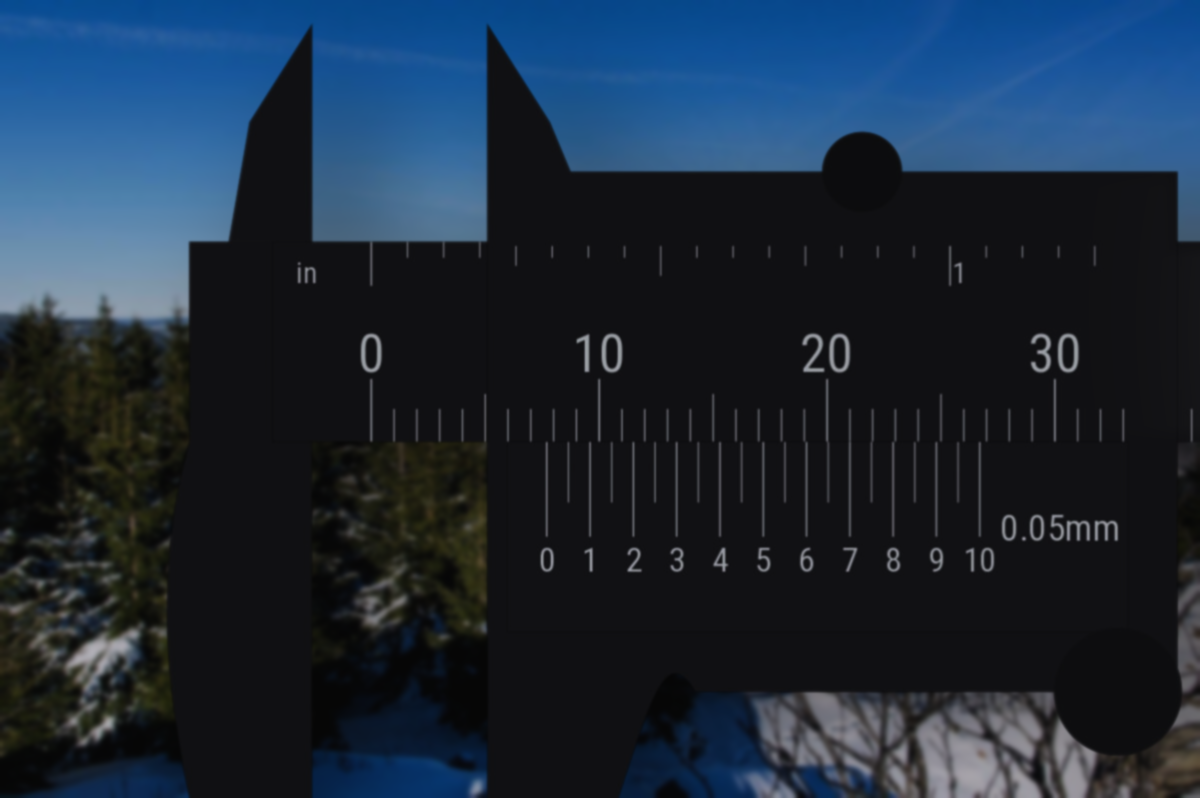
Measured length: 7.7 mm
